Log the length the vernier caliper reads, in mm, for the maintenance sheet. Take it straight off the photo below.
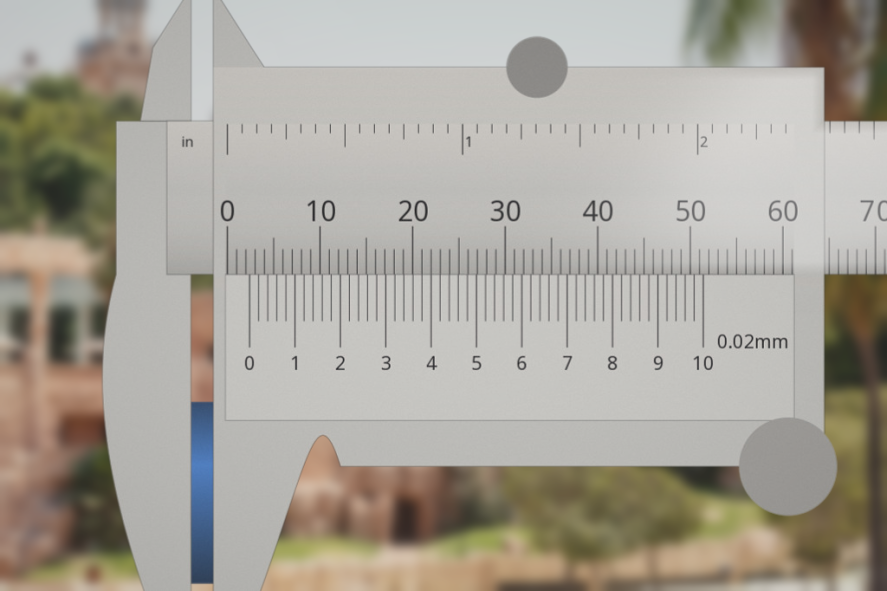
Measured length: 2.4 mm
